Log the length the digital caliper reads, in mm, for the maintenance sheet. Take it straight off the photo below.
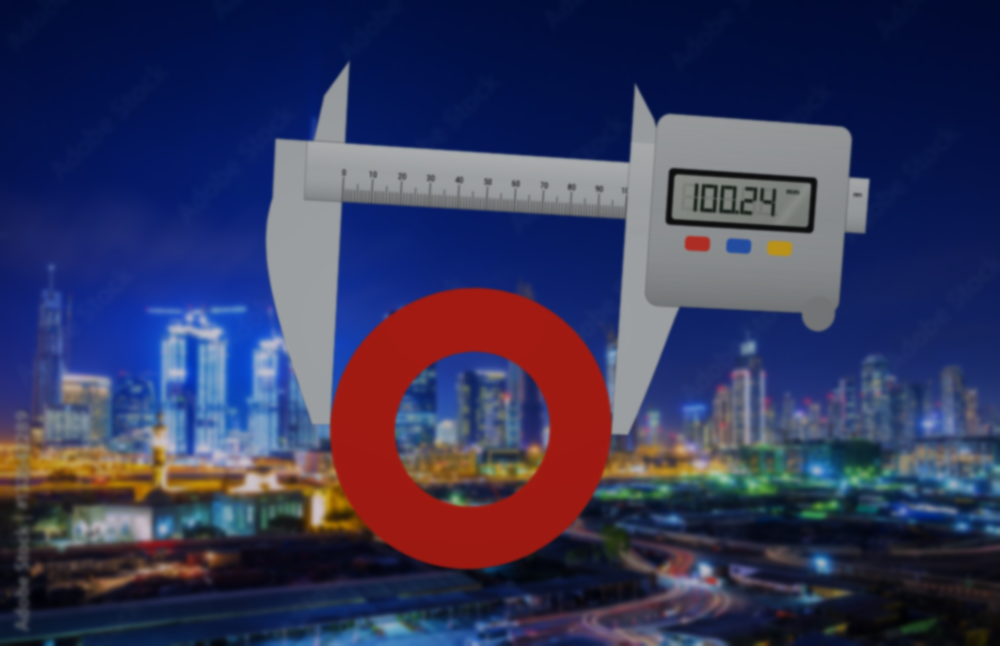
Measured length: 100.24 mm
